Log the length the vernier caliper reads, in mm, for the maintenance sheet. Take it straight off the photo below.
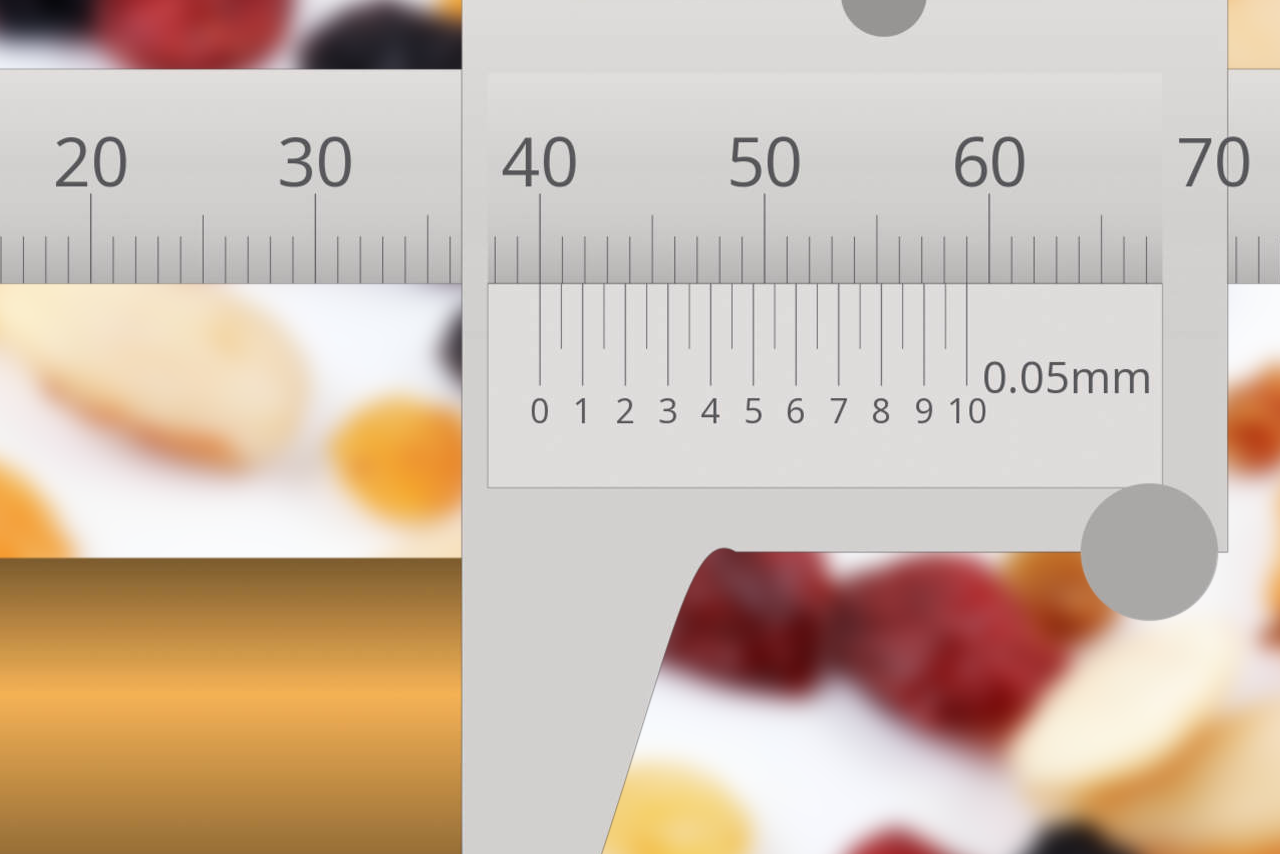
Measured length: 40.0 mm
